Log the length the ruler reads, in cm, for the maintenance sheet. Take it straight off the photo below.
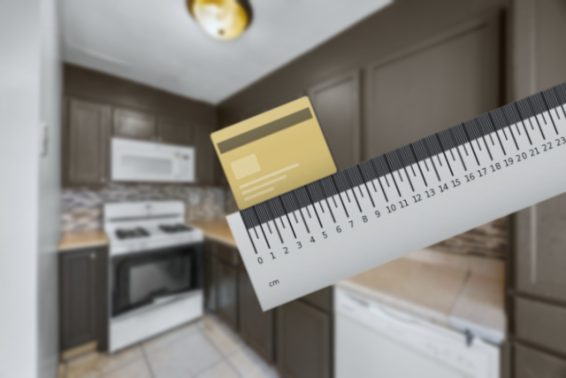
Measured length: 7.5 cm
